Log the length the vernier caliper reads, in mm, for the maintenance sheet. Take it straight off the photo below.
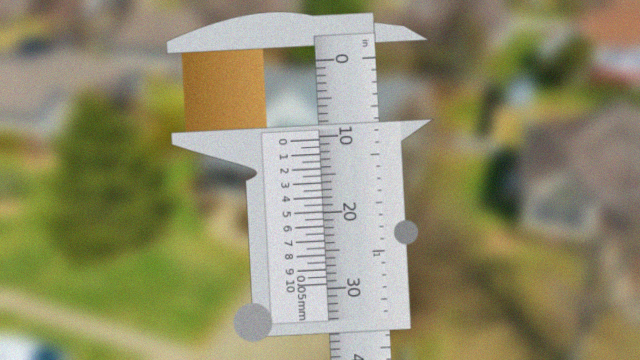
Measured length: 10.4 mm
